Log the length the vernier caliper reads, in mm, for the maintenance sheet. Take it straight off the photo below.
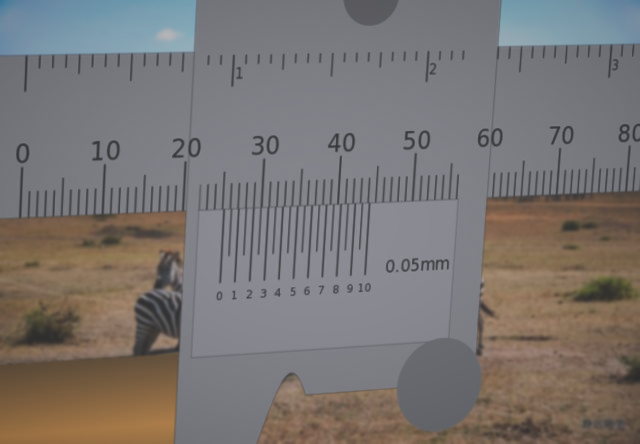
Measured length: 25.2 mm
